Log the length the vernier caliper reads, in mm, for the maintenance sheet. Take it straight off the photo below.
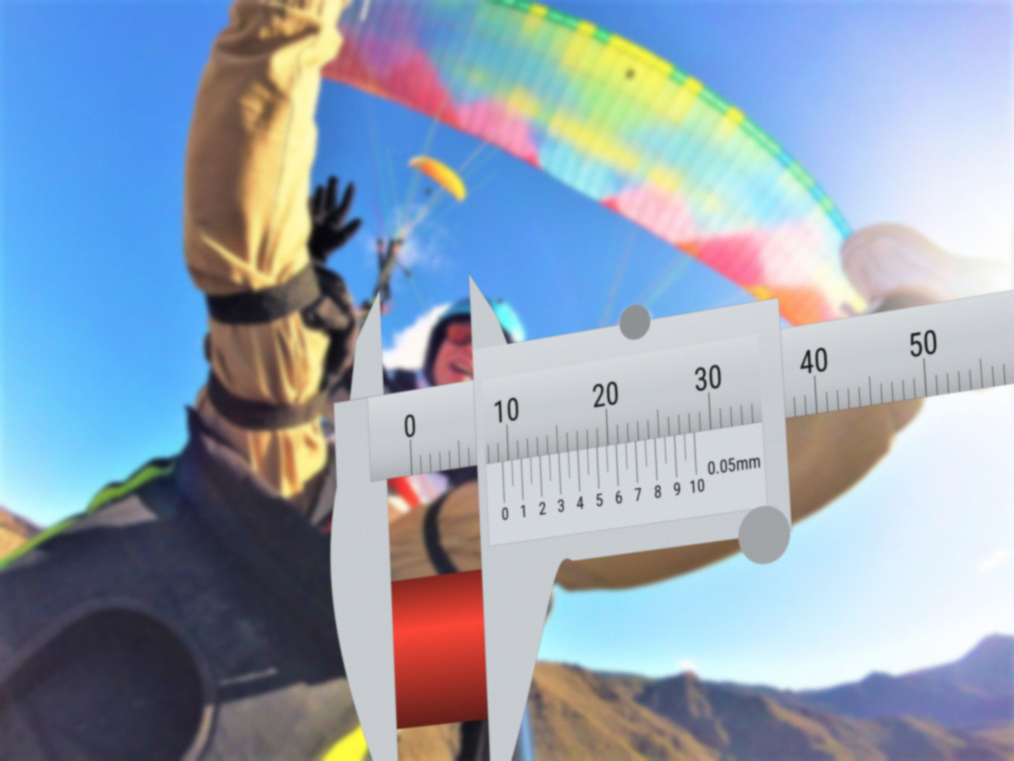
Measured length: 9.4 mm
